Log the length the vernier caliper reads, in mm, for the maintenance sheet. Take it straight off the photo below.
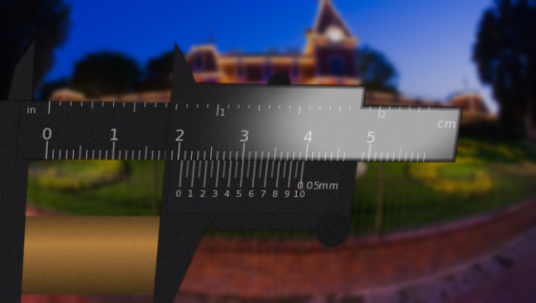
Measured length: 20.6 mm
